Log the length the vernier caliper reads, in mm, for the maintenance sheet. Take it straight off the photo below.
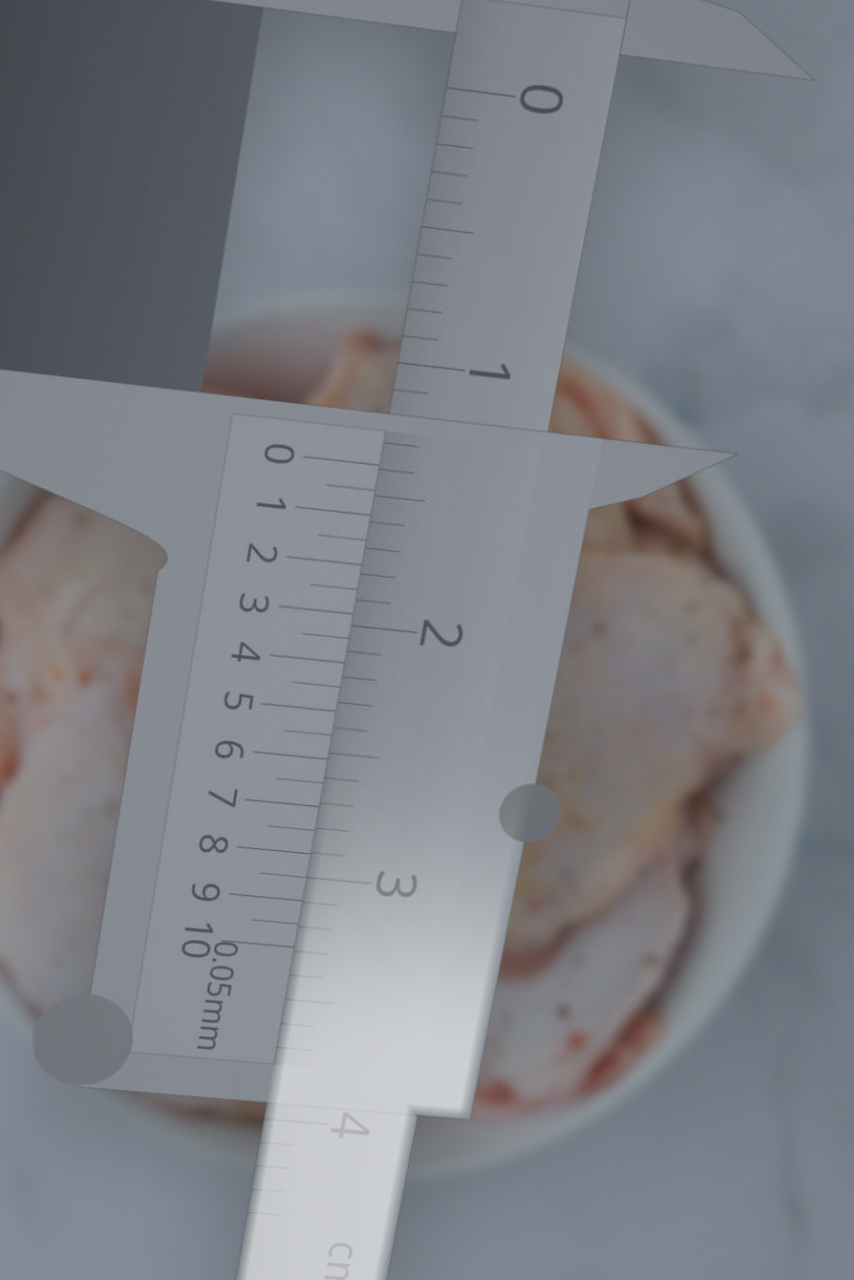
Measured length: 13.85 mm
